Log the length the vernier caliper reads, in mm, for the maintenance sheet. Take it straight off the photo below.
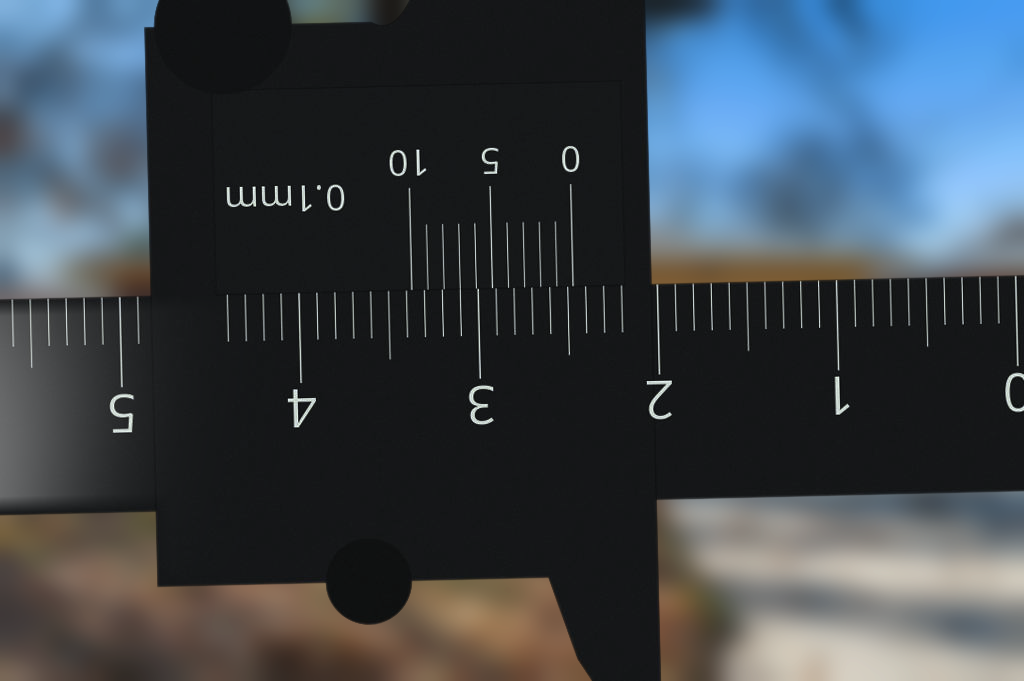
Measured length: 24.7 mm
